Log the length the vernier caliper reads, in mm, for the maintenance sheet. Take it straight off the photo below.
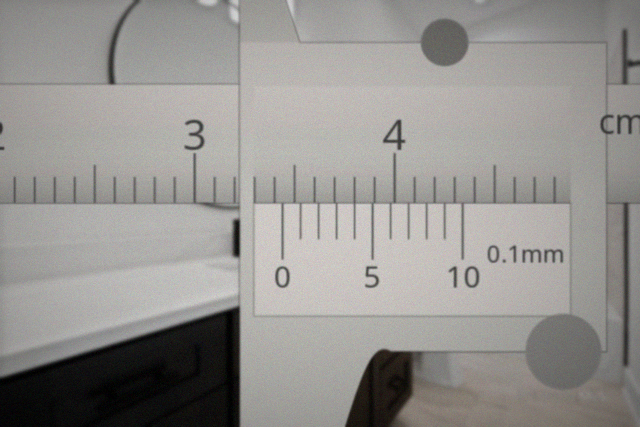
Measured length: 34.4 mm
